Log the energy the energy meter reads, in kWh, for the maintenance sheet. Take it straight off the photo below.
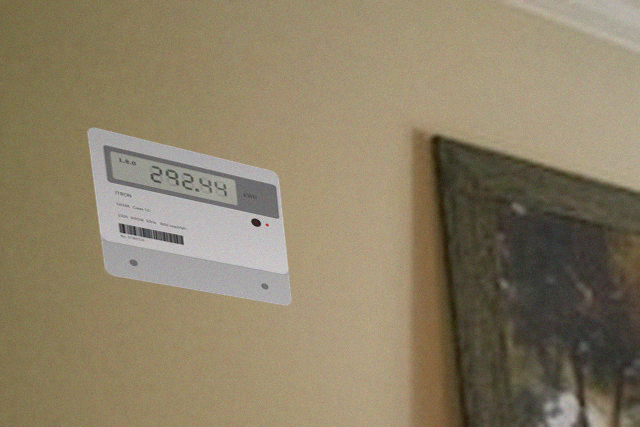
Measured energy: 292.44 kWh
